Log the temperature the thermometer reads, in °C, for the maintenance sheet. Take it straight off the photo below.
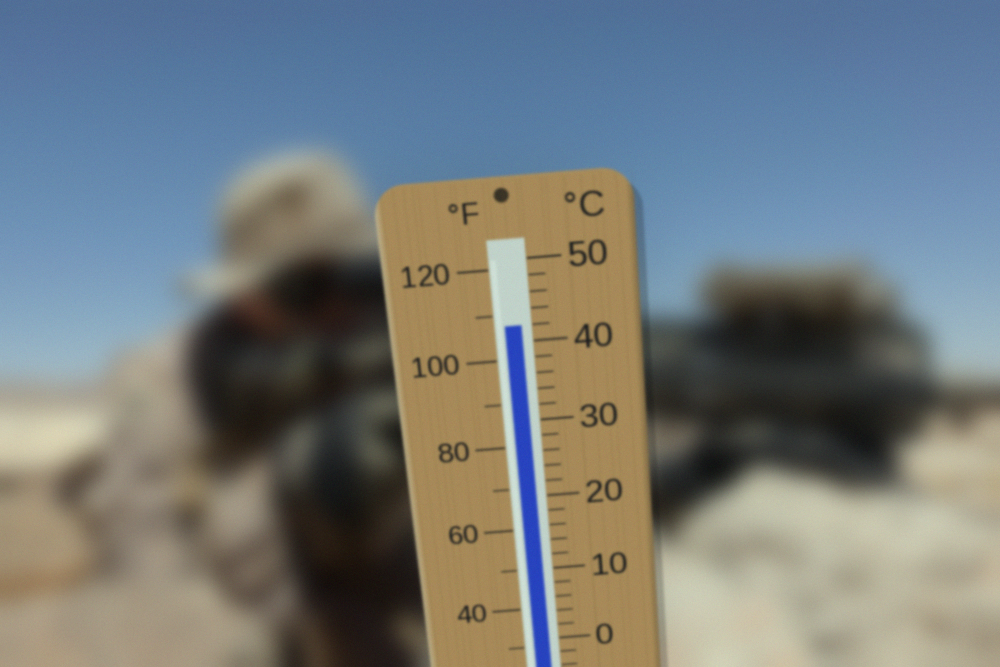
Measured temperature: 42 °C
